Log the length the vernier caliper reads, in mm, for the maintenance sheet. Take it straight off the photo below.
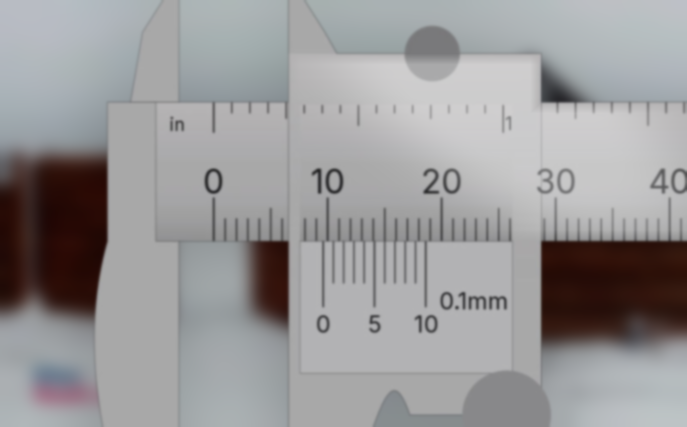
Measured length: 9.6 mm
